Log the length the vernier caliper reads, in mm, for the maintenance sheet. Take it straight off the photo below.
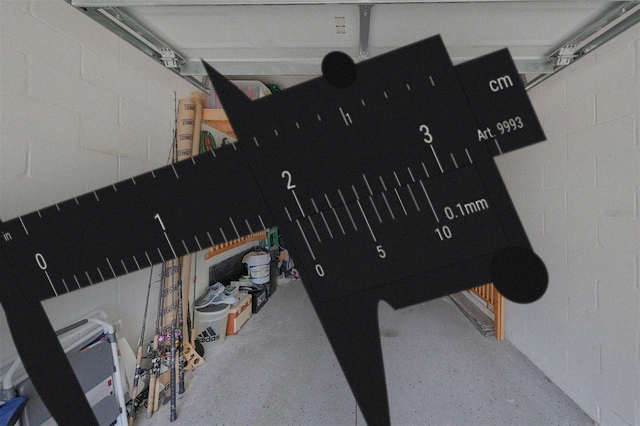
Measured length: 19.4 mm
